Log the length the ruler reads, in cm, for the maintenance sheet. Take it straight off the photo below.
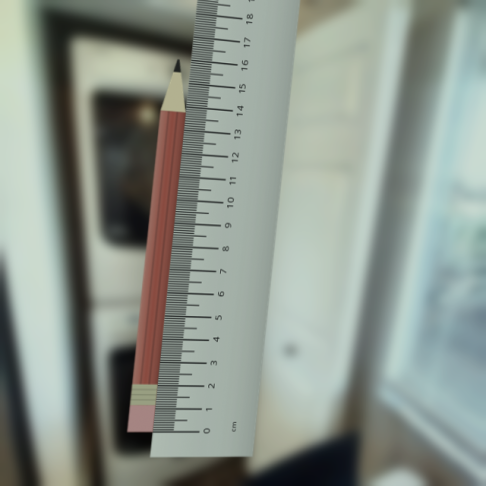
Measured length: 16 cm
